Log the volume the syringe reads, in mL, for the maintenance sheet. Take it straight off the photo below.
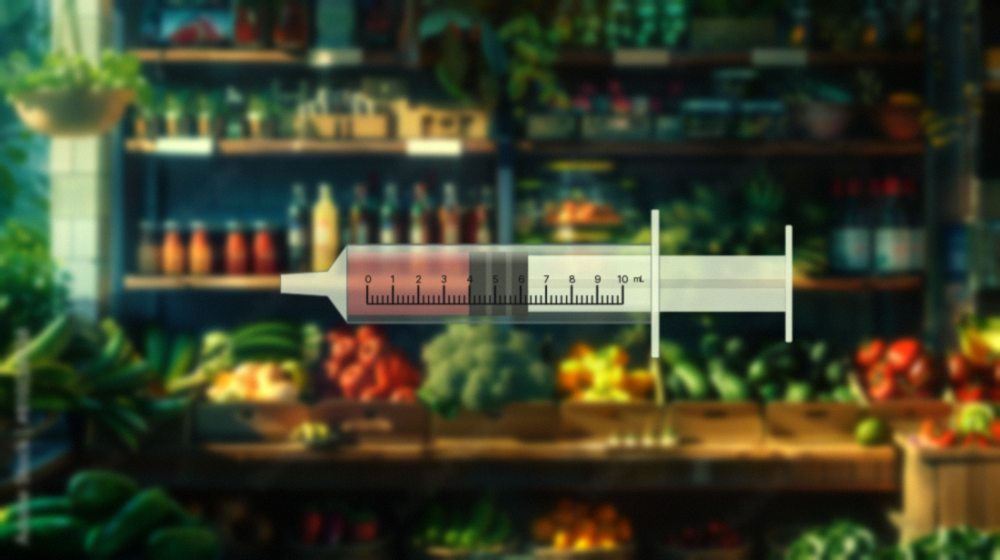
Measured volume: 4 mL
